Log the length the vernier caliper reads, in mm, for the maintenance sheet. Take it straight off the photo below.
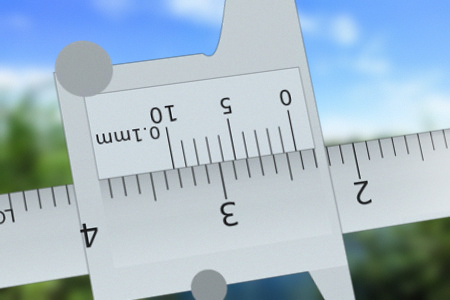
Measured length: 24.3 mm
